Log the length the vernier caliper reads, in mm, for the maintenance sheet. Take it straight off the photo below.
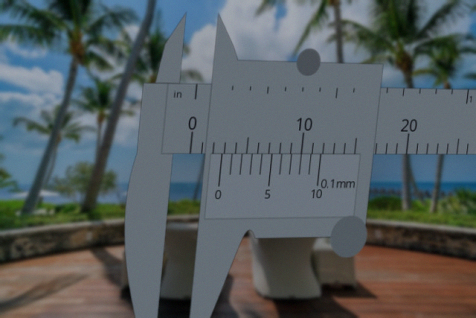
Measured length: 2.8 mm
